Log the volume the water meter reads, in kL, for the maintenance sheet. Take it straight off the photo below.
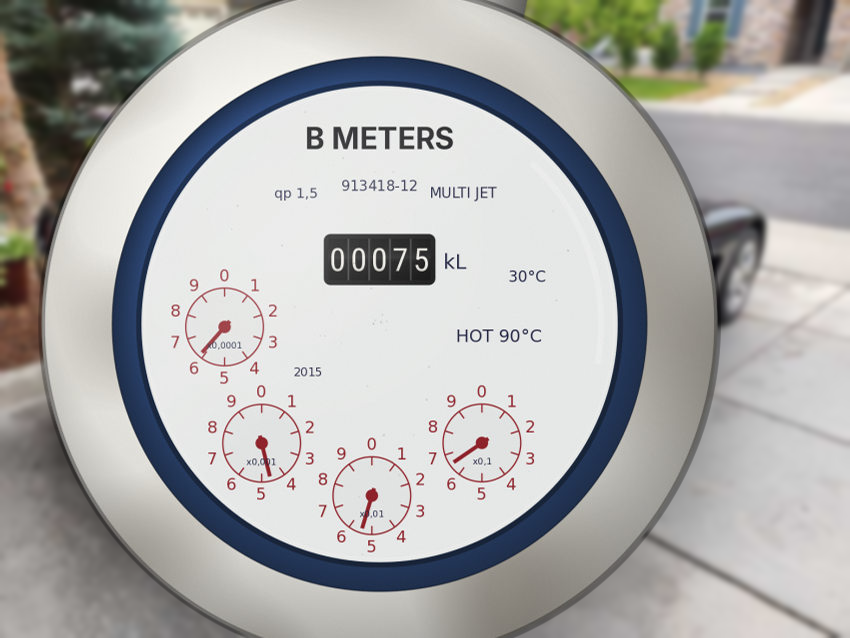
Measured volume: 75.6546 kL
